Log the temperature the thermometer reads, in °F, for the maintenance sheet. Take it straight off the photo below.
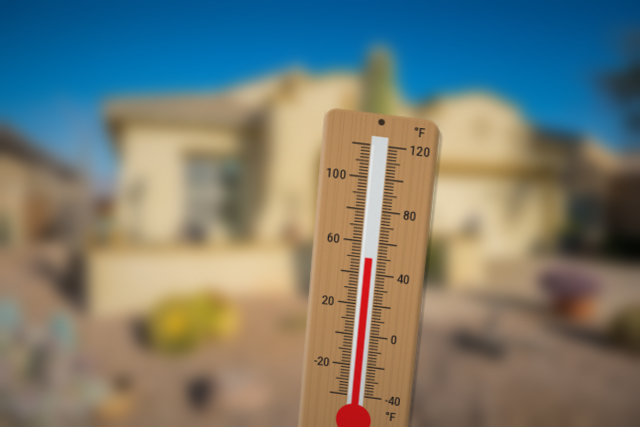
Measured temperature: 50 °F
